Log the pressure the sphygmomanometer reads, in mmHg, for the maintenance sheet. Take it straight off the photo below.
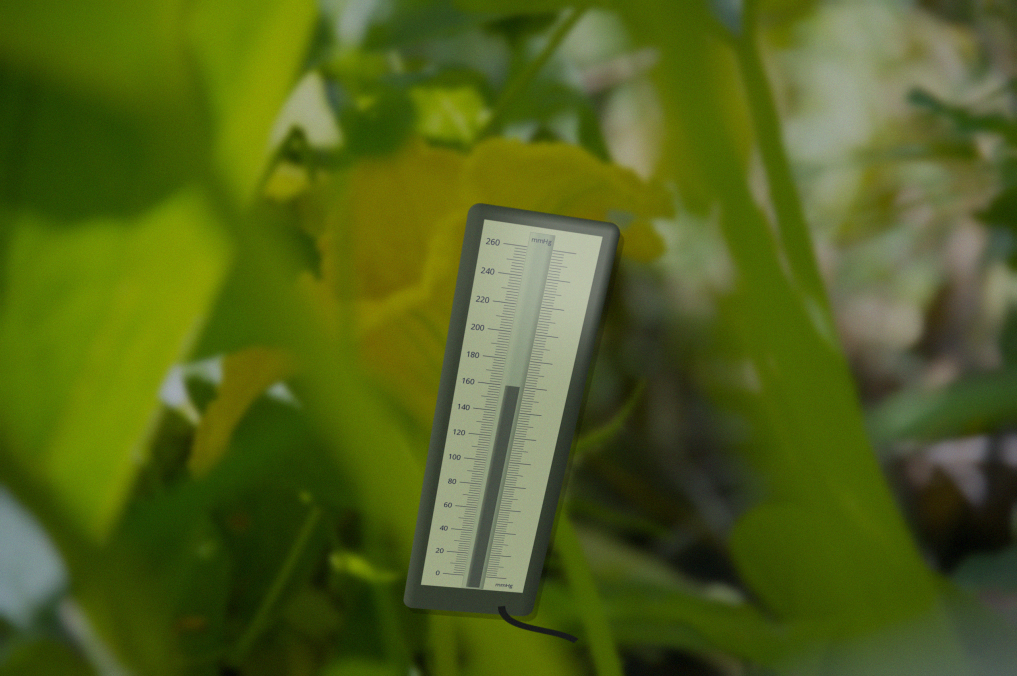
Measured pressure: 160 mmHg
